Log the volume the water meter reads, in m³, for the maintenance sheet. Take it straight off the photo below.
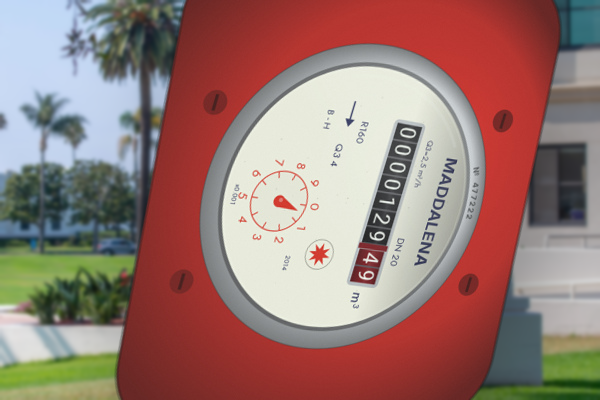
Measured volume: 129.490 m³
